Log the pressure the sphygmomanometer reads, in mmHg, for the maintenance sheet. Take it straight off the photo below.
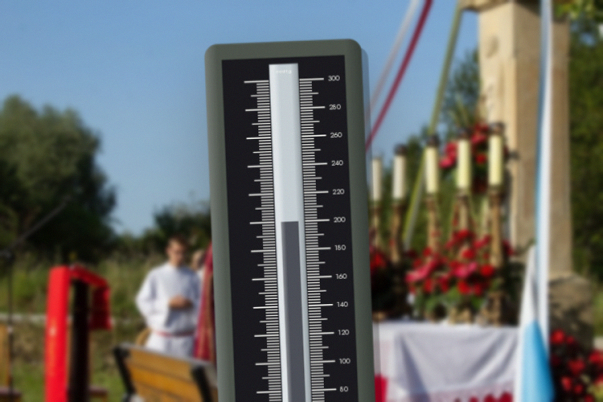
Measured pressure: 200 mmHg
